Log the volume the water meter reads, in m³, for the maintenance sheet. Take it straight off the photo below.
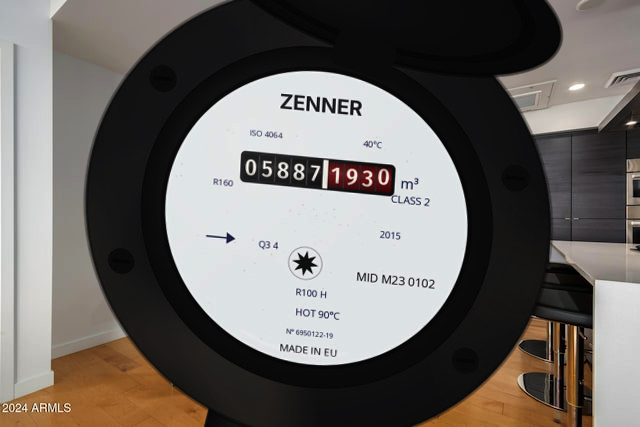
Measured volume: 5887.1930 m³
